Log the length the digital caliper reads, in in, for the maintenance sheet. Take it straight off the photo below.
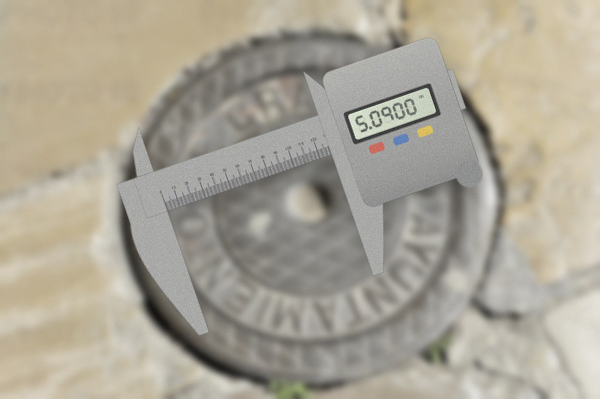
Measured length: 5.0900 in
